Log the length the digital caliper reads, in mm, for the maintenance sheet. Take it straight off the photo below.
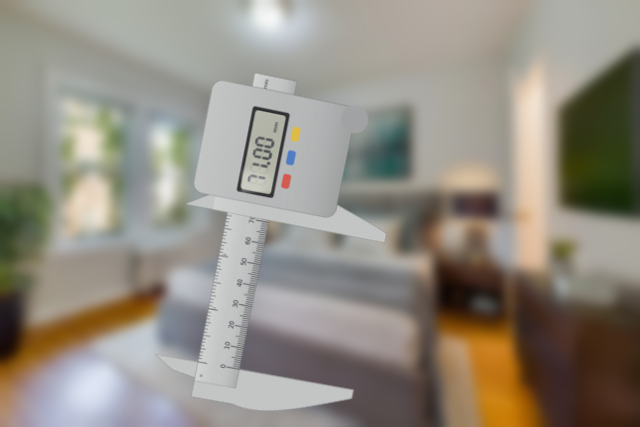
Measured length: 71.00 mm
